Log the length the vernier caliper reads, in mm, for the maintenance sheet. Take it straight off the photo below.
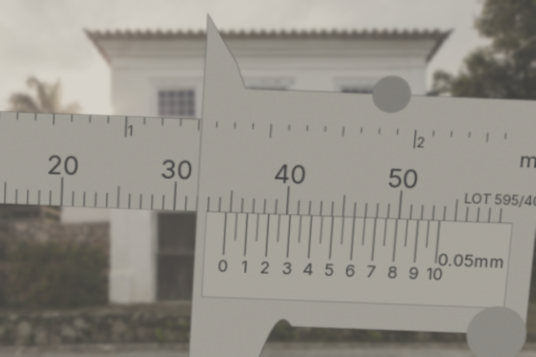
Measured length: 34.6 mm
